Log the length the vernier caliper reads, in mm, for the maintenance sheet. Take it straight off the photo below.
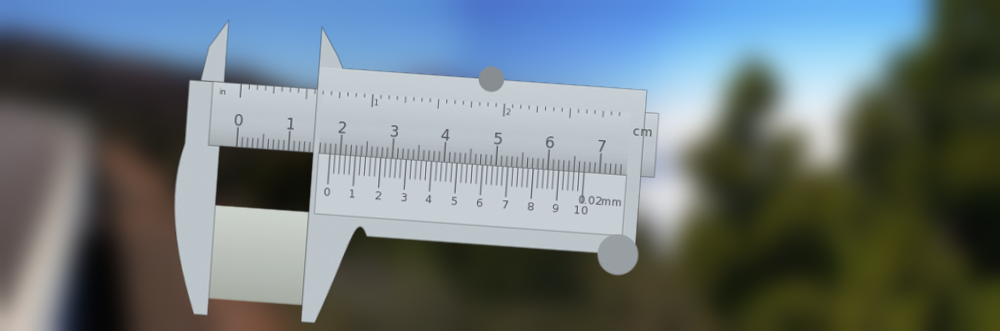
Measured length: 18.0 mm
